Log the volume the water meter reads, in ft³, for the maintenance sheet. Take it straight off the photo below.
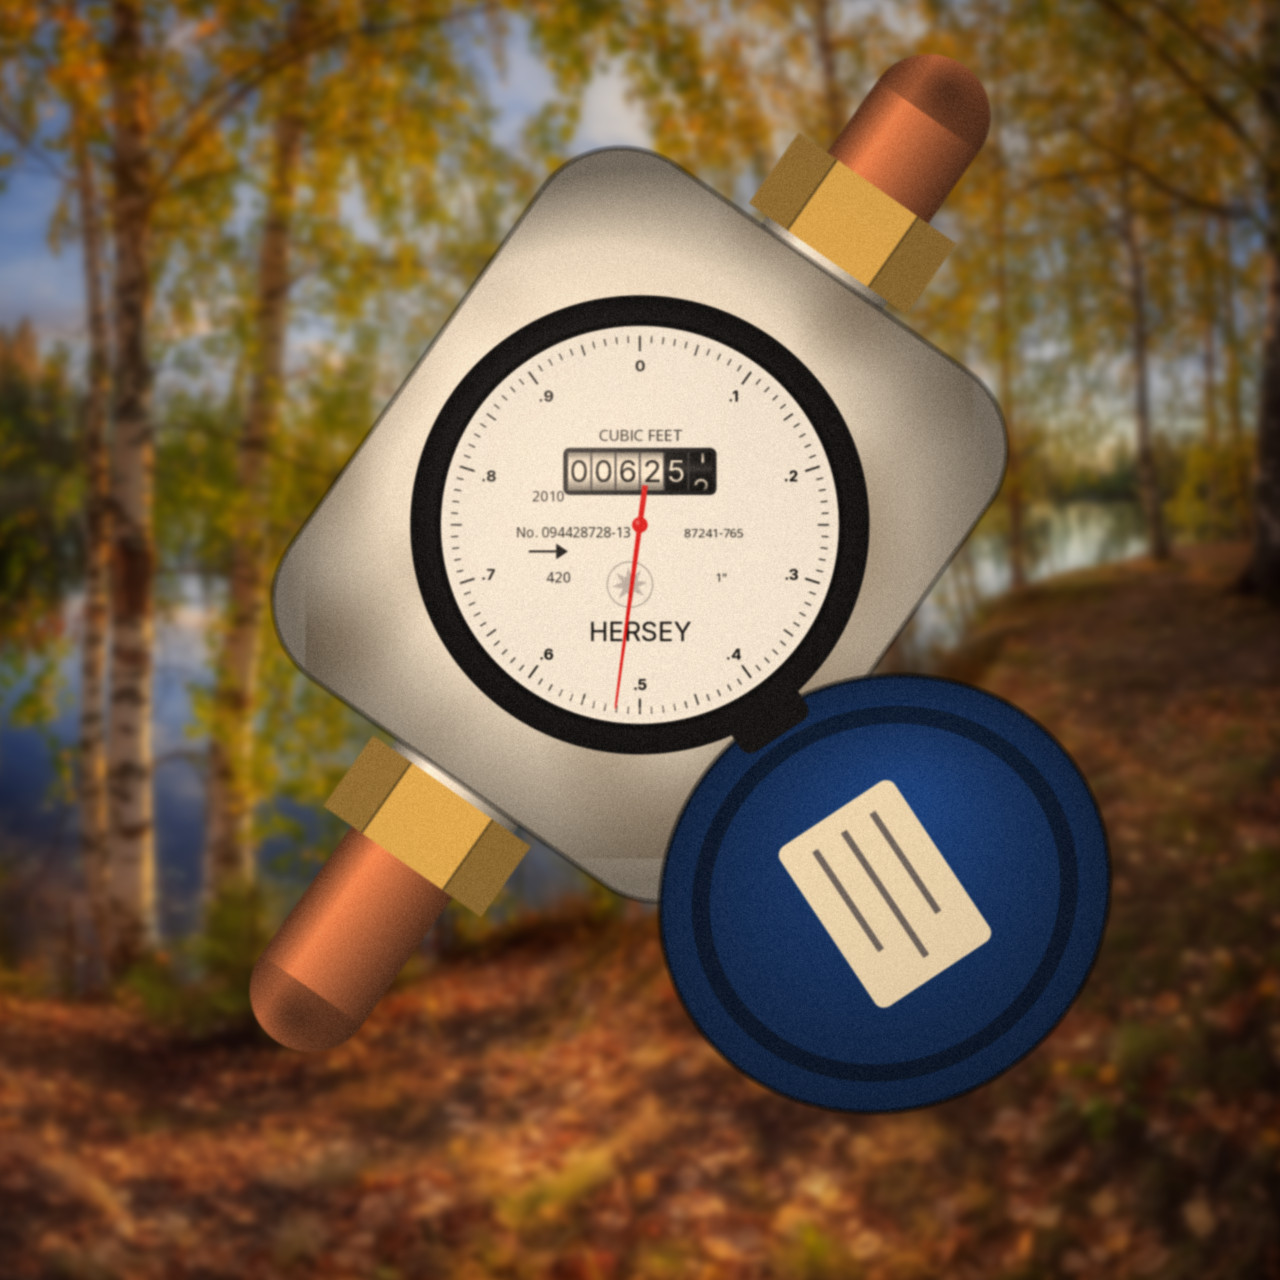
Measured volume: 6251.52 ft³
